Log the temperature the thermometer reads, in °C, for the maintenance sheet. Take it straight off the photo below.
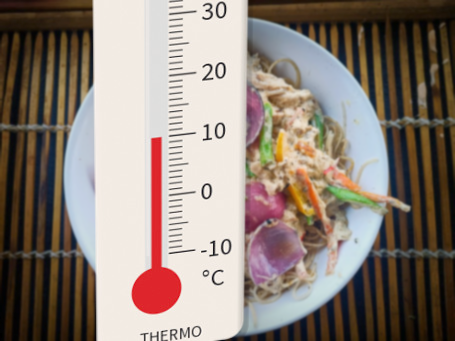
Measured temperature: 10 °C
